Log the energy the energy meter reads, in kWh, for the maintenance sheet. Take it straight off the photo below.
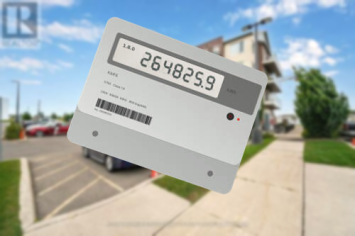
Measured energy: 264825.9 kWh
